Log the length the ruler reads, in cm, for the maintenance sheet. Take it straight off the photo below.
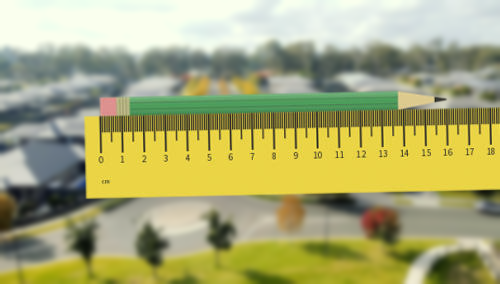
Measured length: 16 cm
